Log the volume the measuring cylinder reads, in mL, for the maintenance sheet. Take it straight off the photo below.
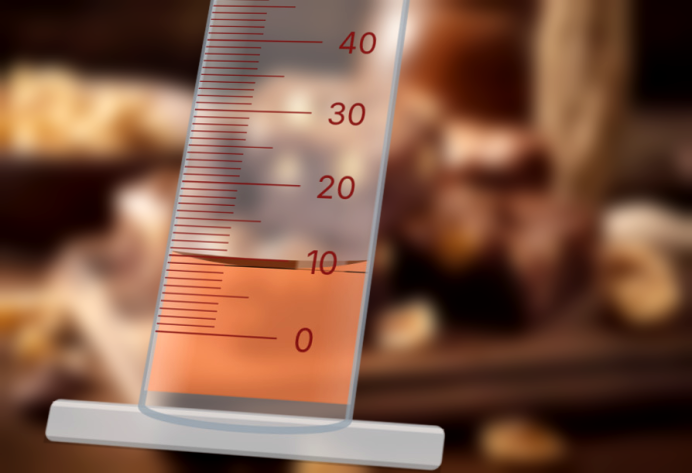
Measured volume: 9 mL
